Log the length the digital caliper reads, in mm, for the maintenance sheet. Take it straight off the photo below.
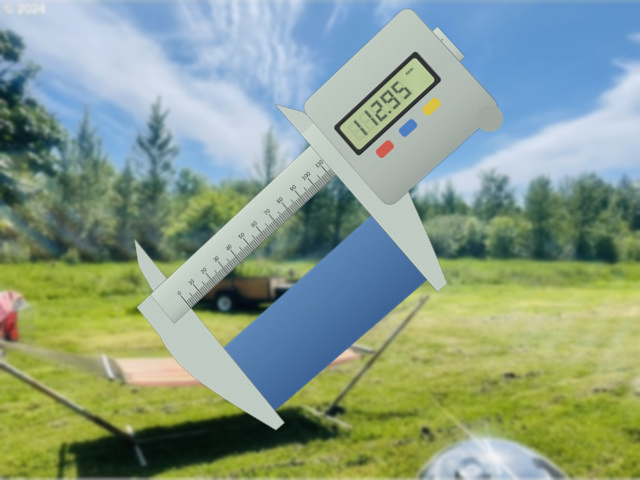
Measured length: 112.95 mm
